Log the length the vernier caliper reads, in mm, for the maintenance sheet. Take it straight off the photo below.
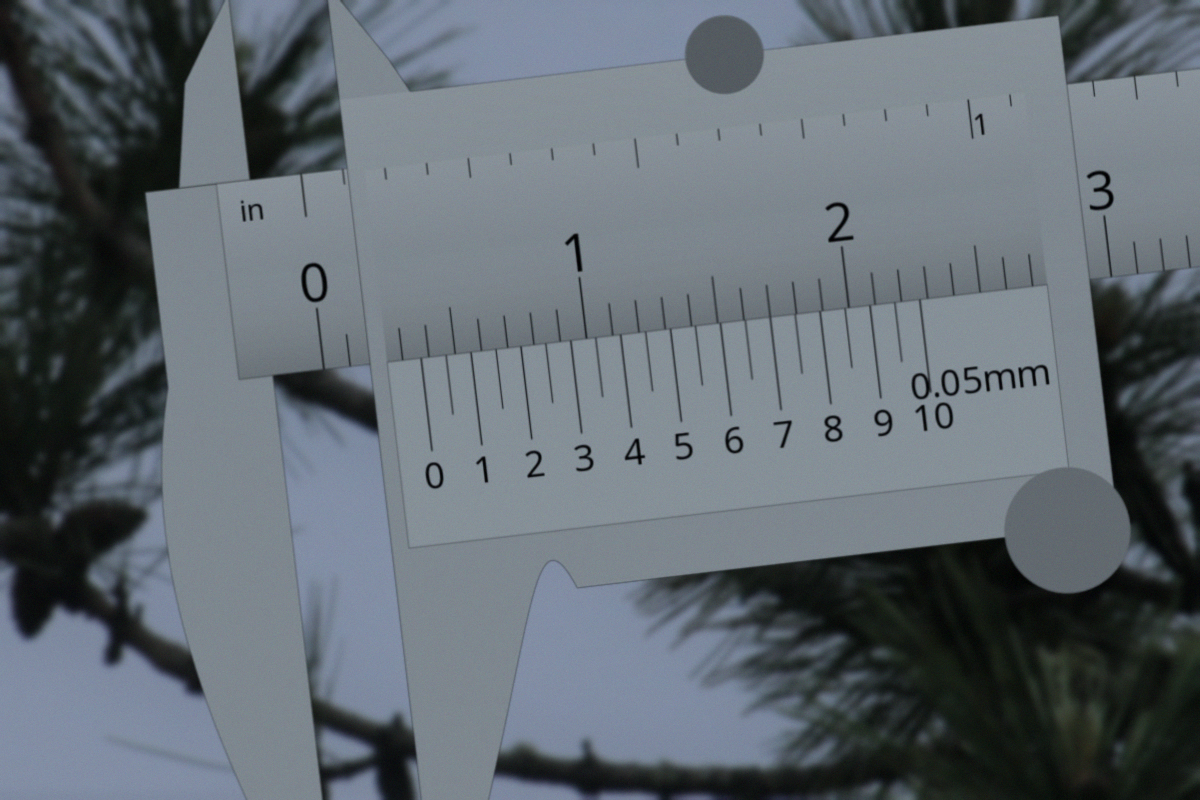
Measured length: 3.7 mm
